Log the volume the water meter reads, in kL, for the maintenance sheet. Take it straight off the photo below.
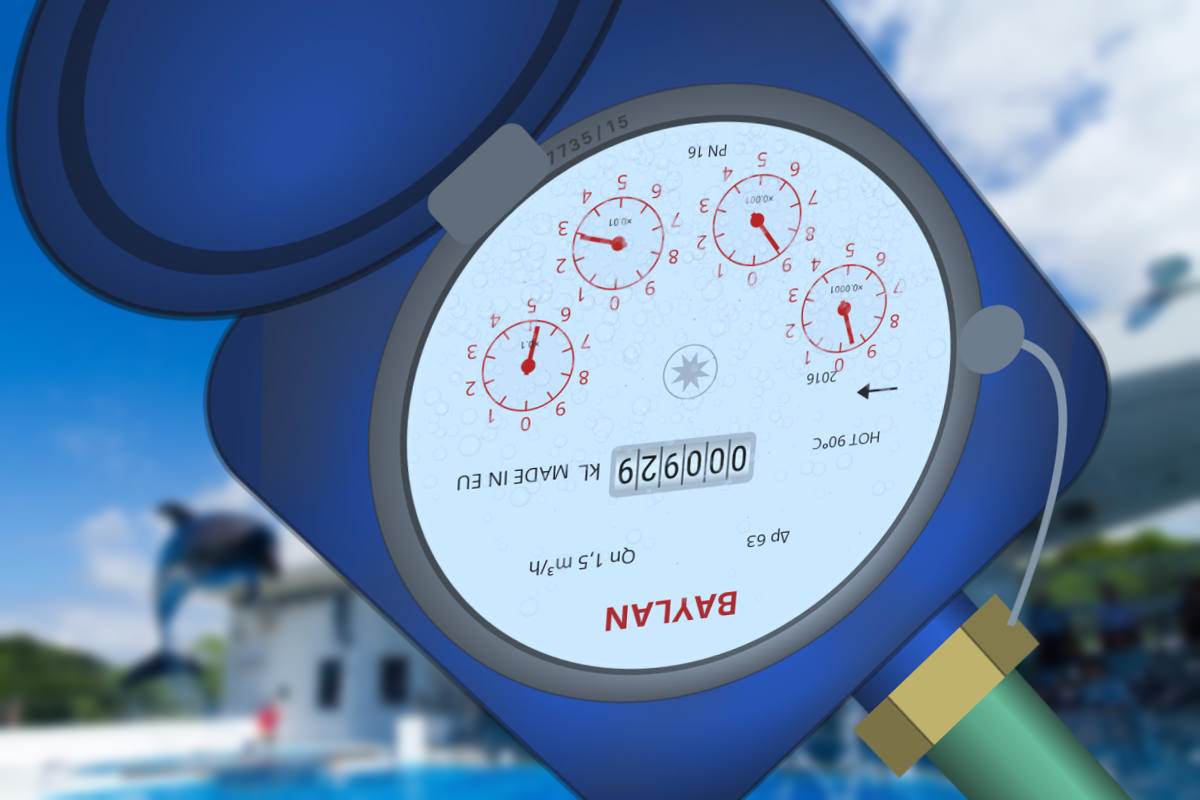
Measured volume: 929.5289 kL
